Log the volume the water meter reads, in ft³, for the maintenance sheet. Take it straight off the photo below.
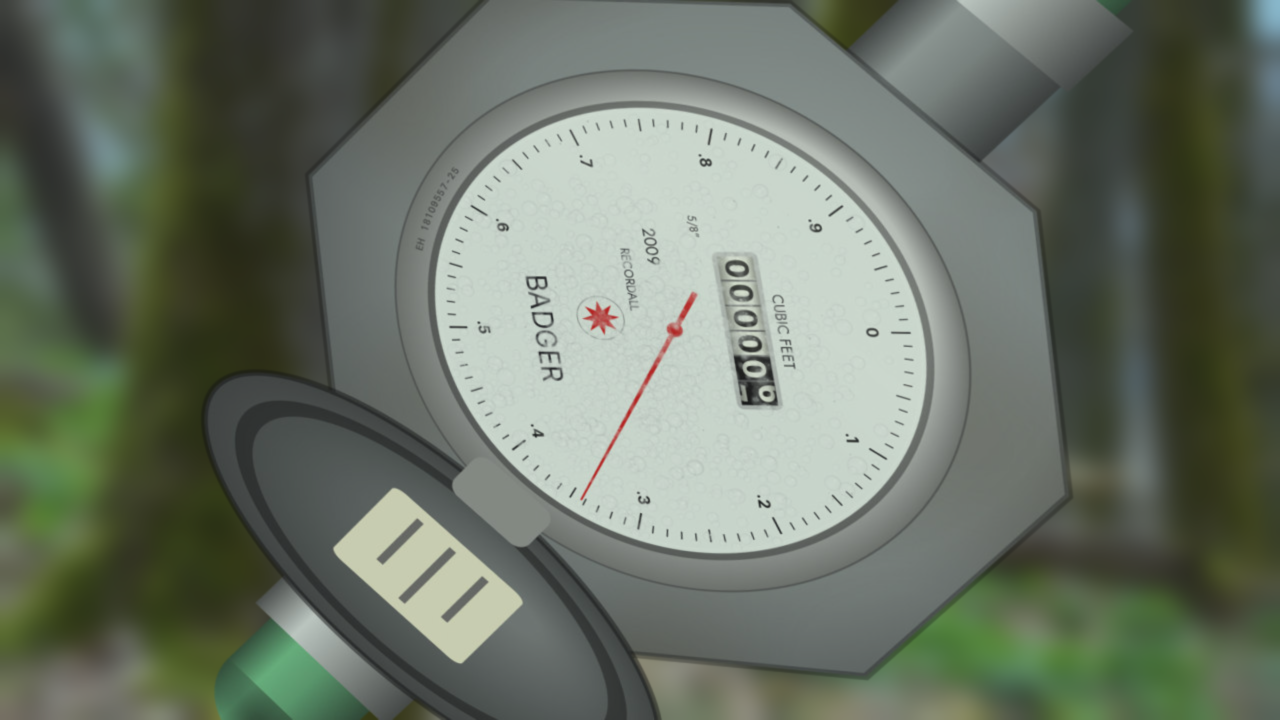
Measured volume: 6.34 ft³
